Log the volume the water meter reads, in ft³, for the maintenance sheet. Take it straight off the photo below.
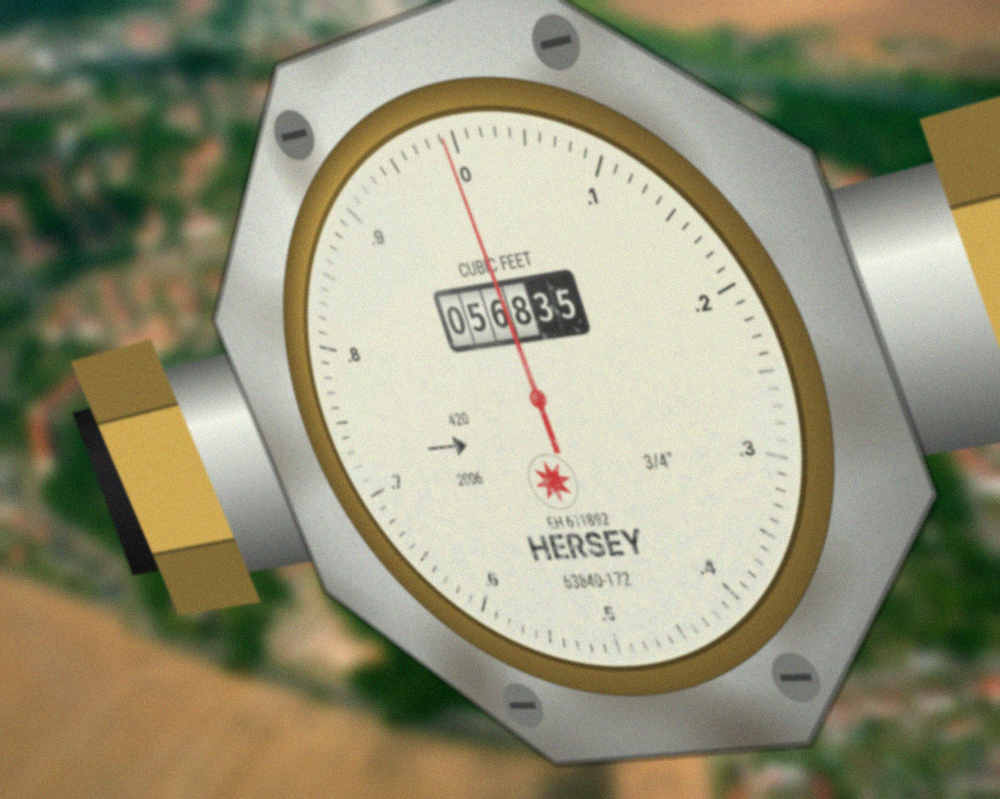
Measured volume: 56834.99 ft³
